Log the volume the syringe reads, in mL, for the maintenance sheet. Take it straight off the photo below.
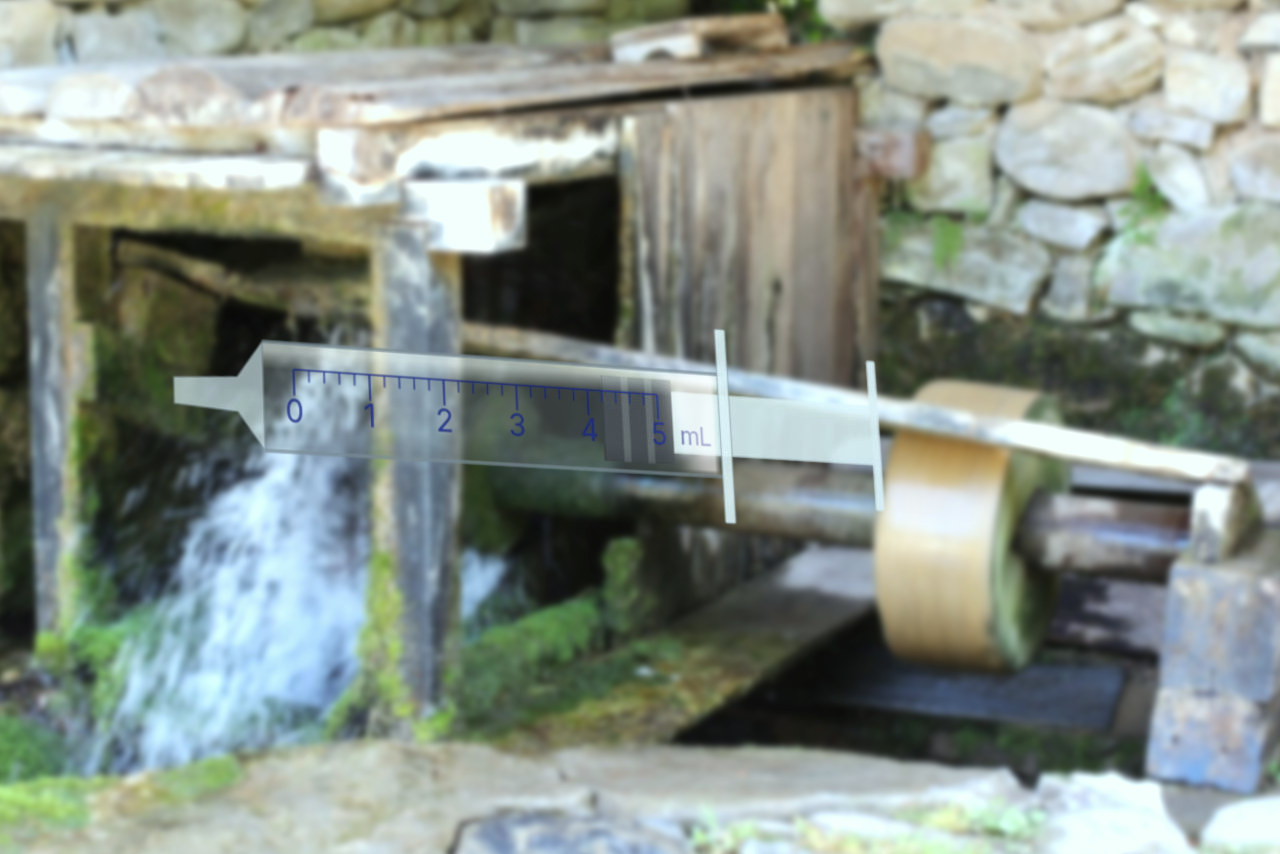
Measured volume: 4.2 mL
